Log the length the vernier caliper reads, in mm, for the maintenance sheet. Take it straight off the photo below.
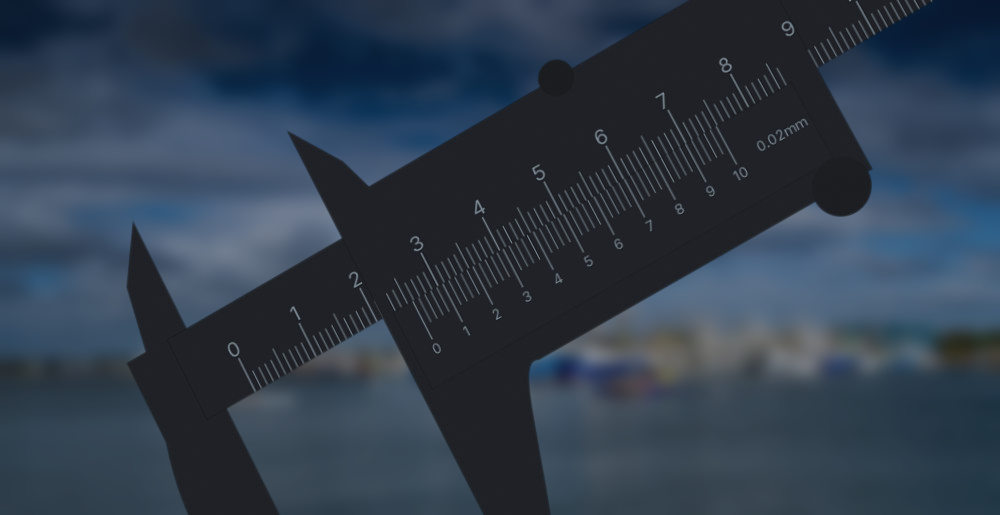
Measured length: 25.8 mm
